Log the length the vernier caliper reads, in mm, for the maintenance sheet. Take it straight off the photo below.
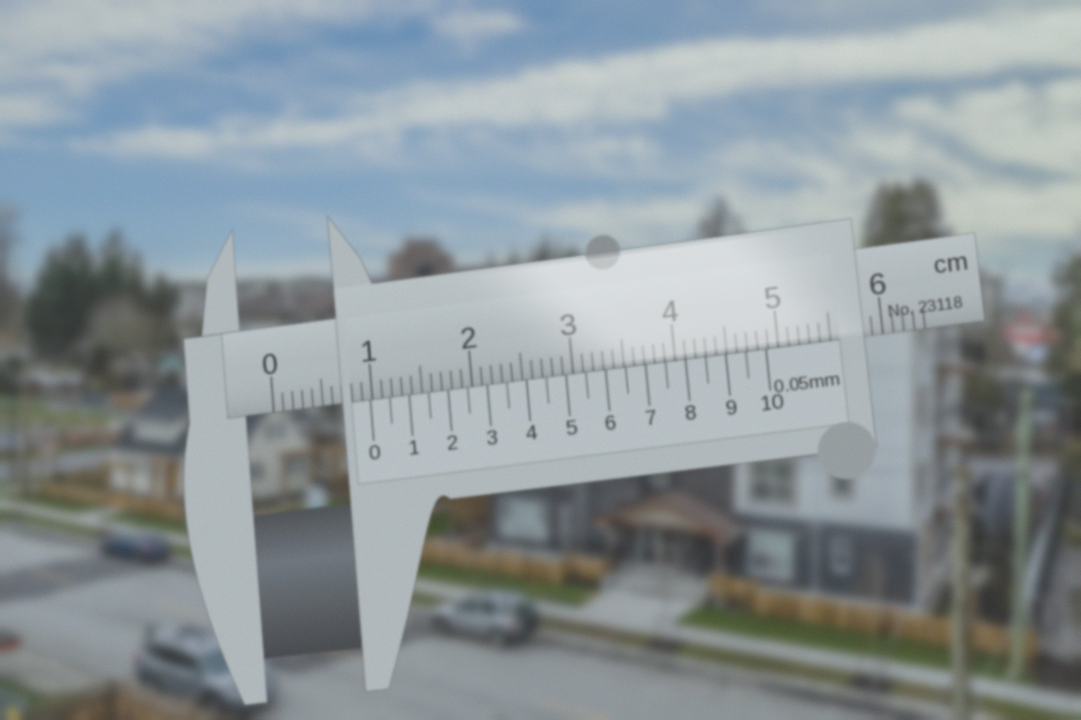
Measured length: 9.8 mm
